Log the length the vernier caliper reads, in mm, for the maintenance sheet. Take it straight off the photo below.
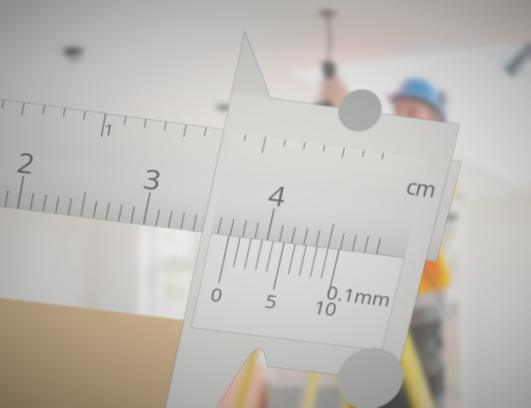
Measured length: 36.9 mm
